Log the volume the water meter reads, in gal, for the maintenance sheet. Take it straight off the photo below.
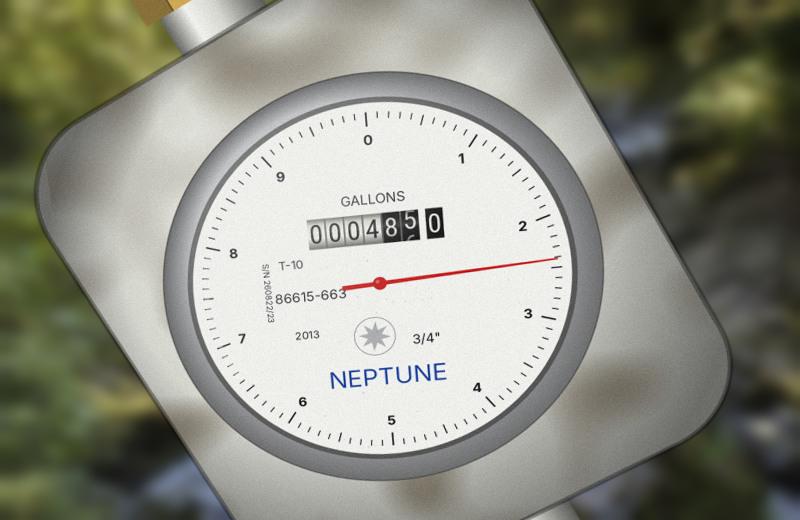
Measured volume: 4852.4 gal
